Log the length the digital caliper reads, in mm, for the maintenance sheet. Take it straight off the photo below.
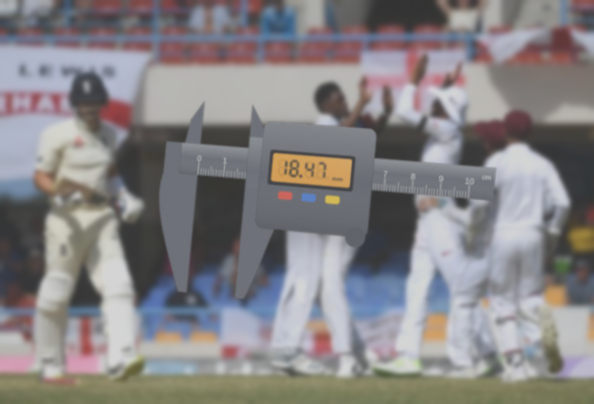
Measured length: 18.47 mm
